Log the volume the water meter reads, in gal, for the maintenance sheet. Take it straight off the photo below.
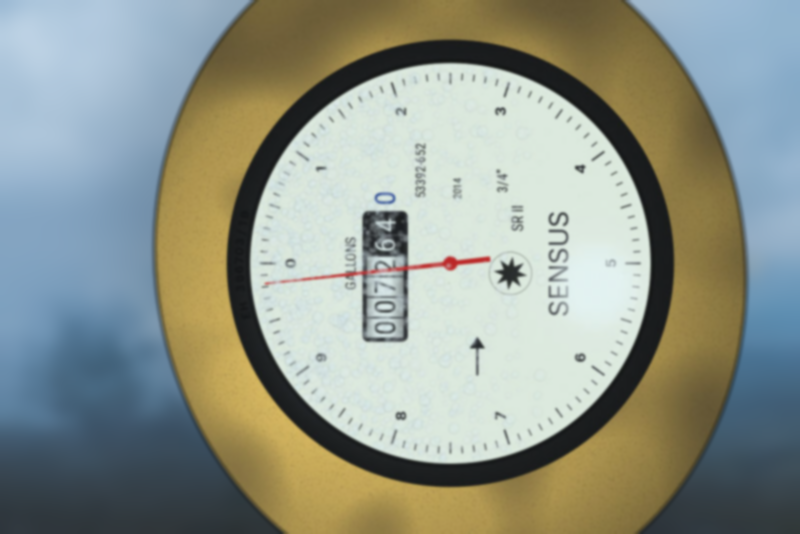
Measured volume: 72639.8 gal
